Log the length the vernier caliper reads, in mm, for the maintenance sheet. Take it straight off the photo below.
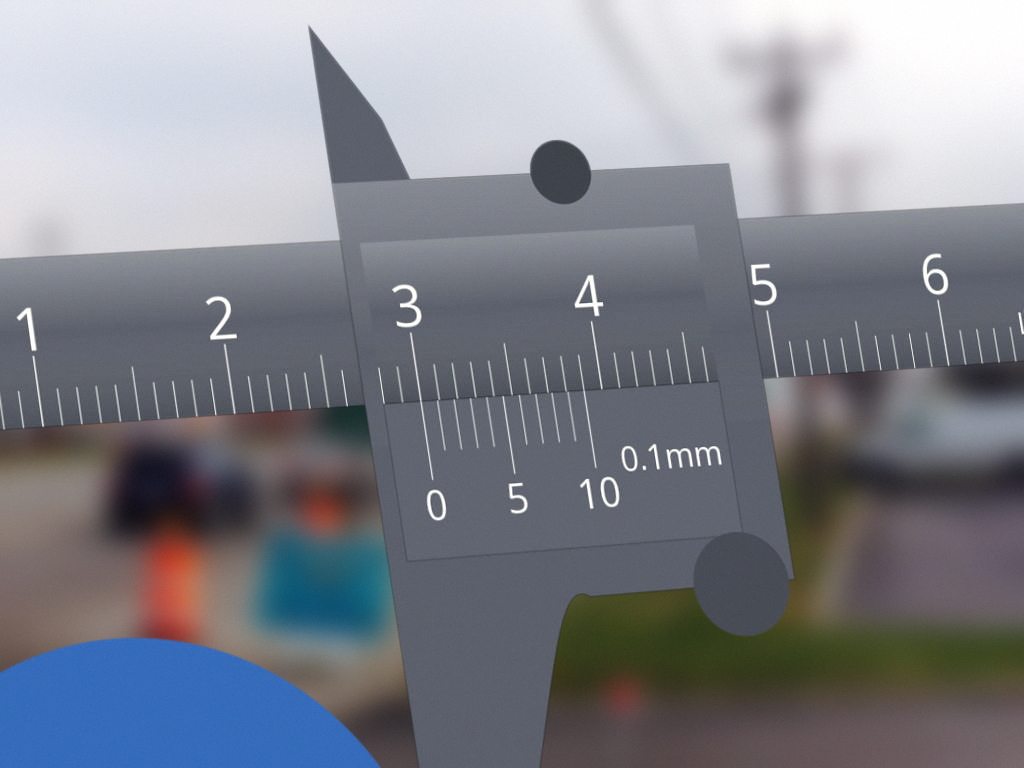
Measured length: 30.0 mm
